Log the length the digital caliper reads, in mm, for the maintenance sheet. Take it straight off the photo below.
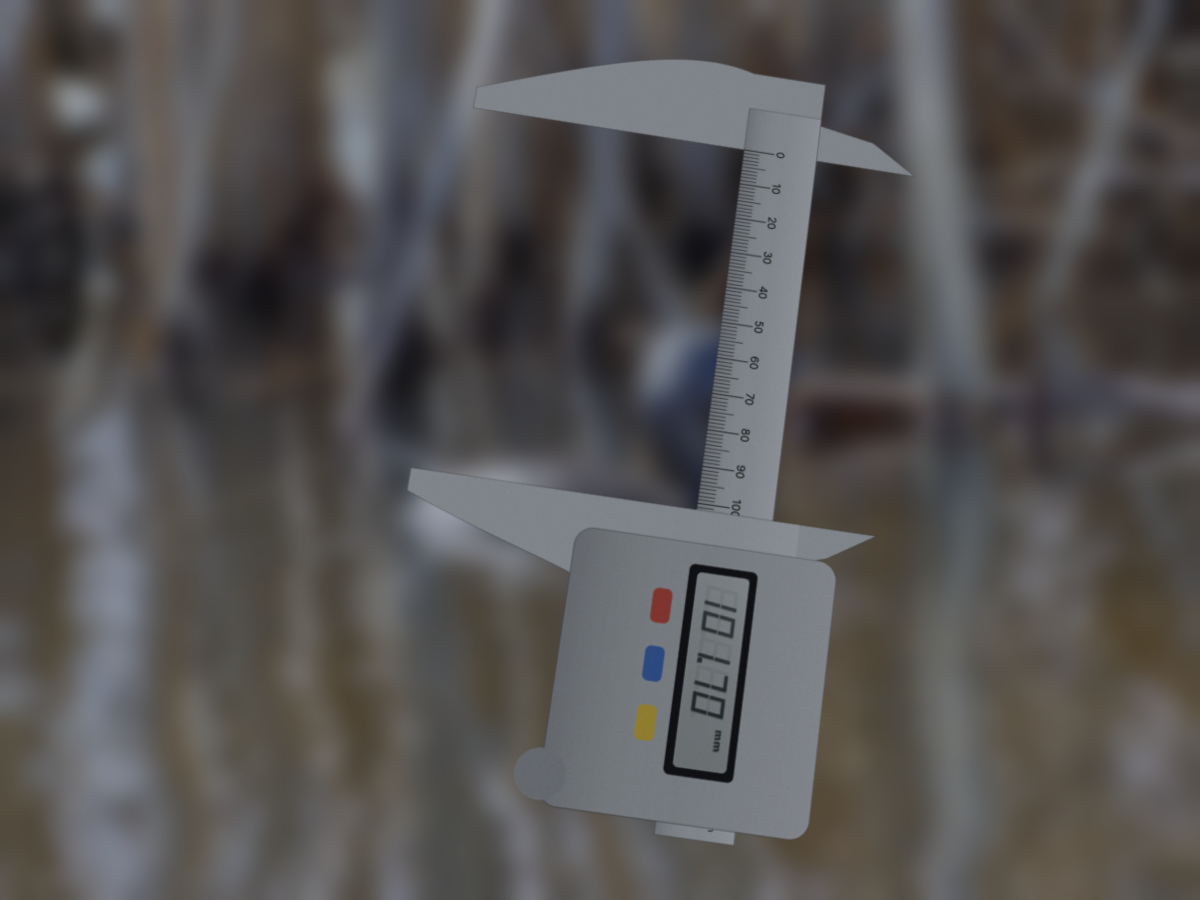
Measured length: 101.70 mm
